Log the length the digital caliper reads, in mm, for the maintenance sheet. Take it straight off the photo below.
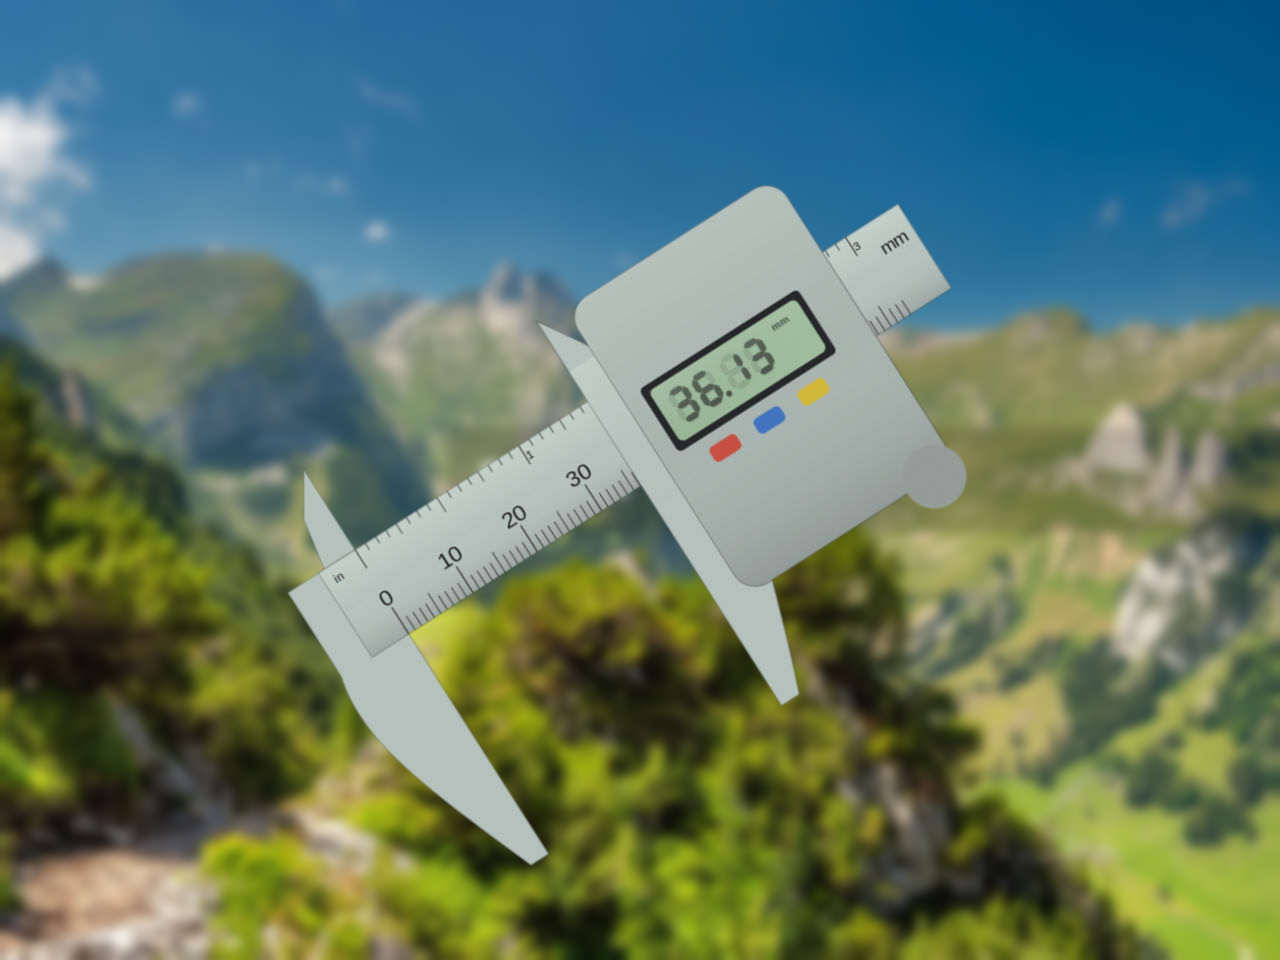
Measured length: 36.13 mm
